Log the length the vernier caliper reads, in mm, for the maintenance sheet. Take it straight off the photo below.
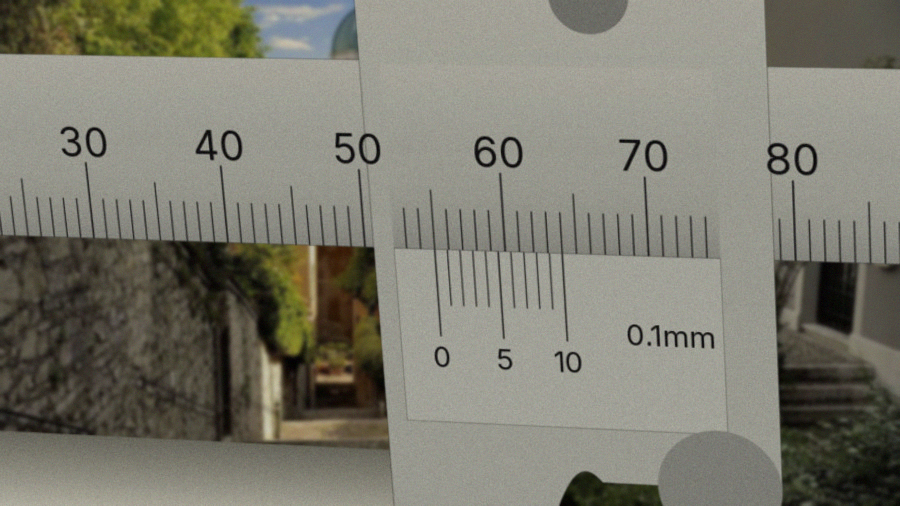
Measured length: 55.0 mm
